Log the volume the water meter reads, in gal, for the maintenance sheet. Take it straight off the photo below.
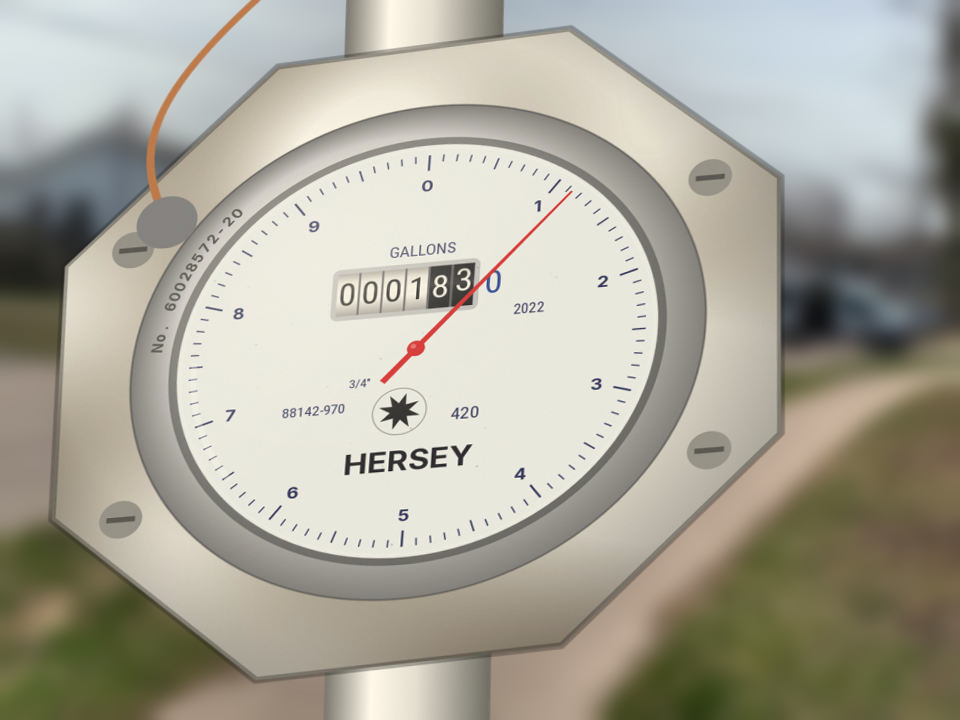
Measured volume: 1831.1 gal
